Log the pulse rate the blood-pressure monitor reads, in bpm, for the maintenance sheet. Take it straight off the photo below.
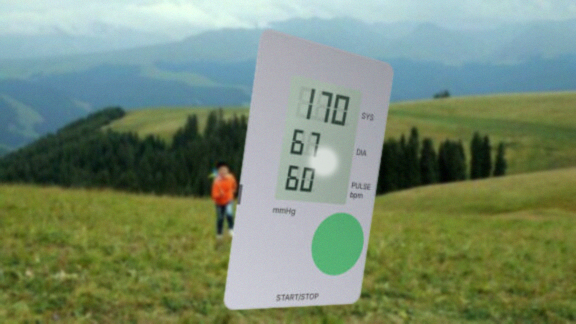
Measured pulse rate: 60 bpm
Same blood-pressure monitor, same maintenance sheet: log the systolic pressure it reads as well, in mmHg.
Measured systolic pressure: 170 mmHg
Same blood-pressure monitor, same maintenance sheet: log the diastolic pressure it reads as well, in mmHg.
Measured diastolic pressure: 67 mmHg
